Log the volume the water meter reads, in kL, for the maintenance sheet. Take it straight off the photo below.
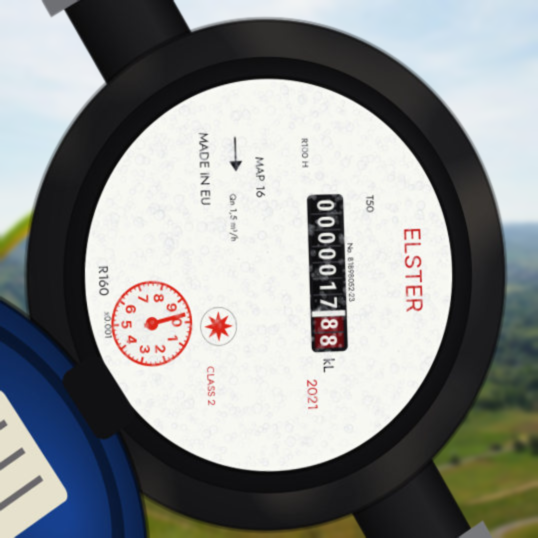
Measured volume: 17.879 kL
